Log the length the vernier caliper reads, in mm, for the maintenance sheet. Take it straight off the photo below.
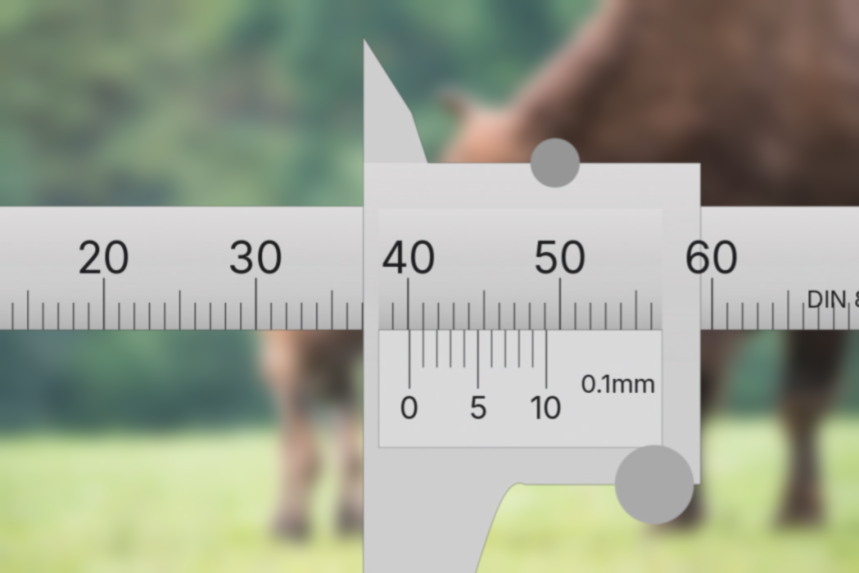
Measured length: 40.1 mm
